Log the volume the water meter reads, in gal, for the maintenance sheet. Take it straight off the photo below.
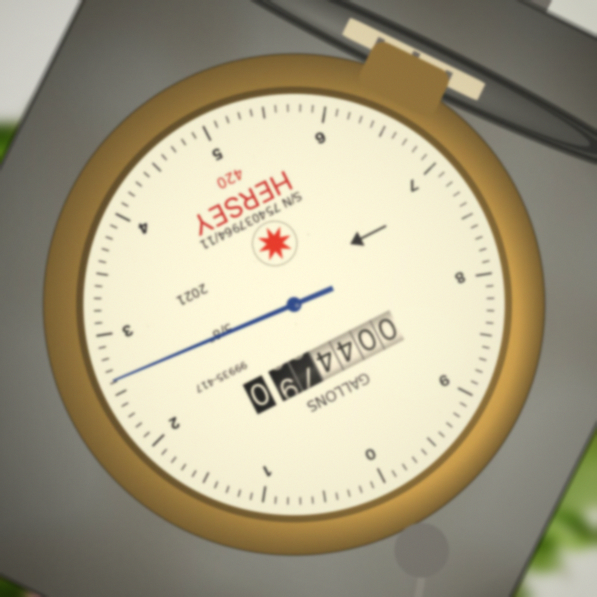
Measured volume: 44792.6 gal
